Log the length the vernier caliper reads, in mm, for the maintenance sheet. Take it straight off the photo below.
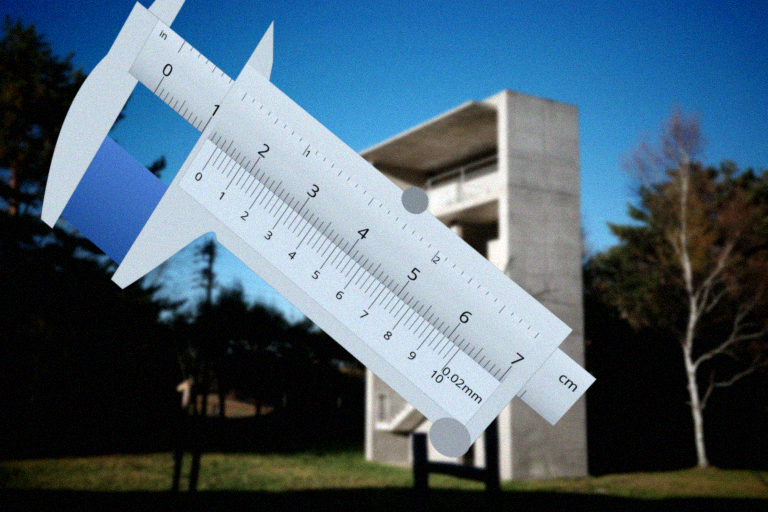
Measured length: 13.4 mm
